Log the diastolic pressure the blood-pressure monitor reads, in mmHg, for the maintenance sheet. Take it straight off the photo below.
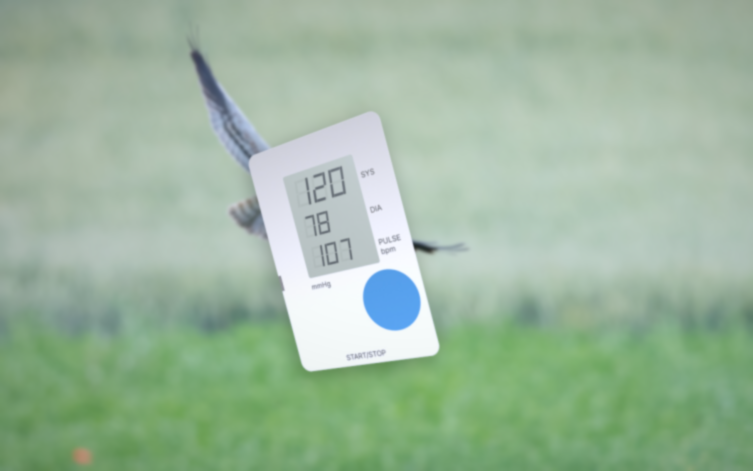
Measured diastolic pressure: 78 mmHg
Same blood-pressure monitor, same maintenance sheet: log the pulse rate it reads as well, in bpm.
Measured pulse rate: 107 bpm
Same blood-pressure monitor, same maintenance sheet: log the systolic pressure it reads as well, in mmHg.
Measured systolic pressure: 120 mmHg
